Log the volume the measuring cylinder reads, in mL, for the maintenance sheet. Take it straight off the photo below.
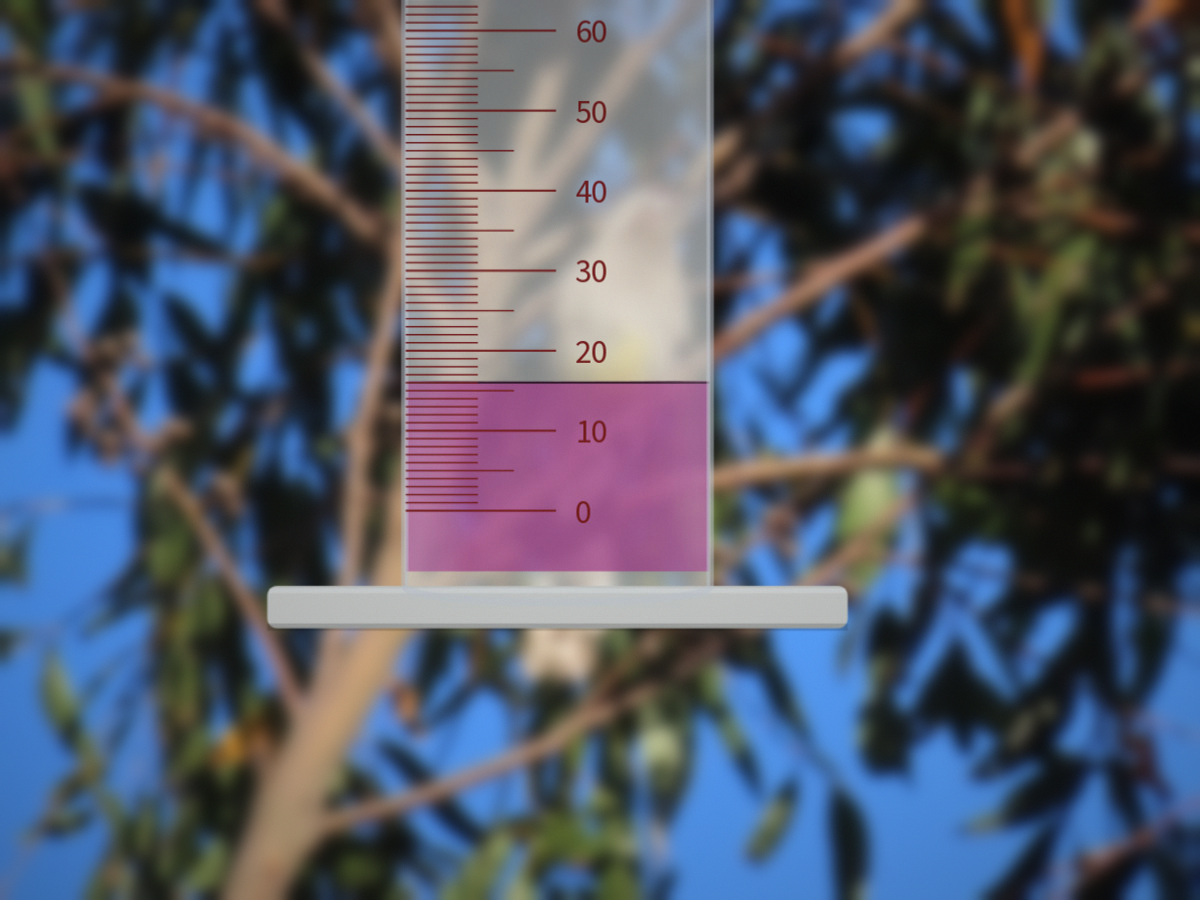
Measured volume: 16 mL
